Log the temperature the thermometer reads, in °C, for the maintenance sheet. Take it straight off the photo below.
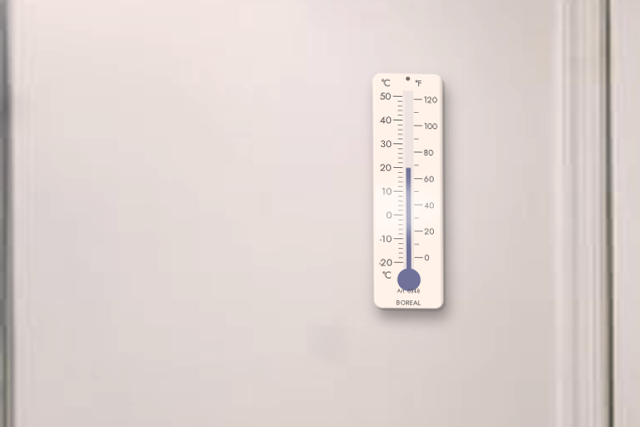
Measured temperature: 20 °C
